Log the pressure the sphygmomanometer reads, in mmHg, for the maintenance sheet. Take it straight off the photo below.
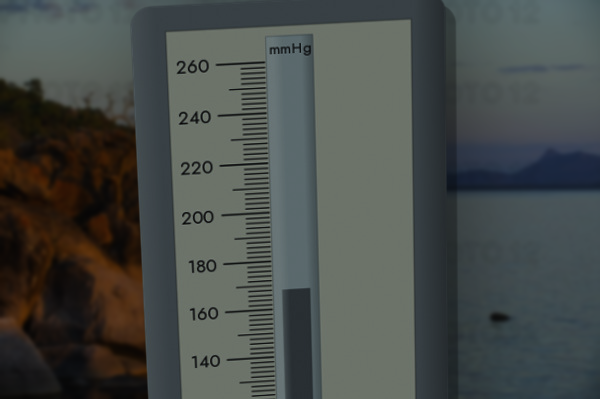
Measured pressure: 168 mmHg
